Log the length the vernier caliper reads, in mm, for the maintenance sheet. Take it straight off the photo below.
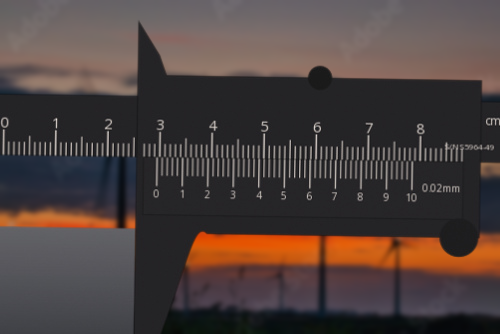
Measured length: 29.5 mm
